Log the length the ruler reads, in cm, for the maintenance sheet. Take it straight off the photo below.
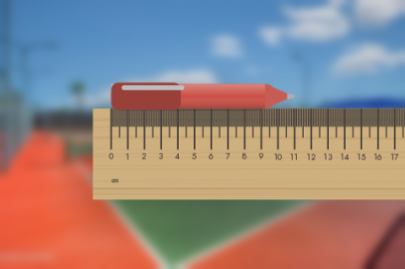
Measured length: 11 cm
